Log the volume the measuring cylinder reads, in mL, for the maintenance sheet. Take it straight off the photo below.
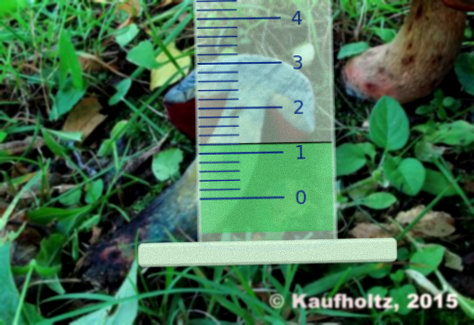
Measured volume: 1.2 mL
